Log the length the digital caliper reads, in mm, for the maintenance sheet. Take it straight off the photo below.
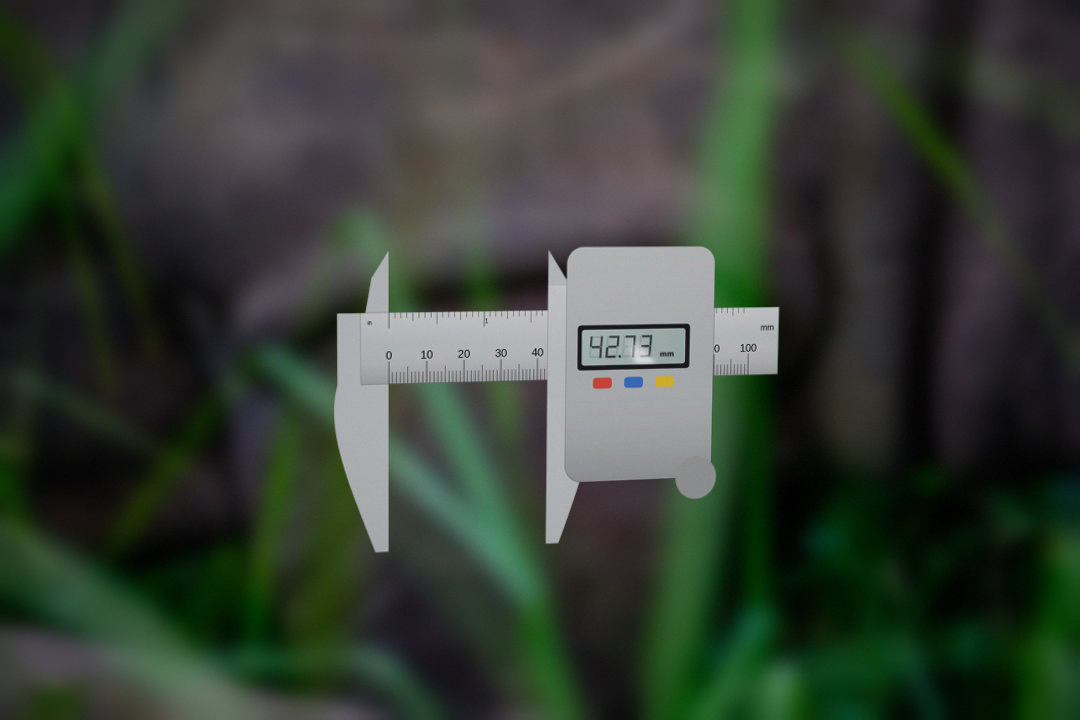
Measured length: 42.73 mm
